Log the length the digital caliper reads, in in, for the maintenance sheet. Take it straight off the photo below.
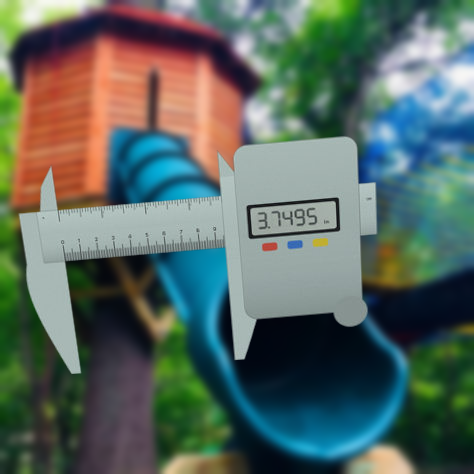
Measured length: 3.7495 in
